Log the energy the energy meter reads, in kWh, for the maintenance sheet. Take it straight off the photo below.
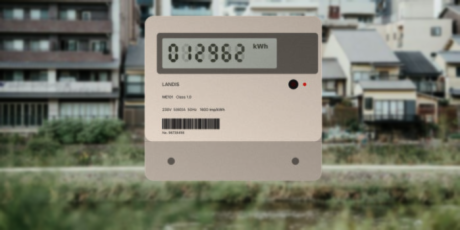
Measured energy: 12962 kWh
